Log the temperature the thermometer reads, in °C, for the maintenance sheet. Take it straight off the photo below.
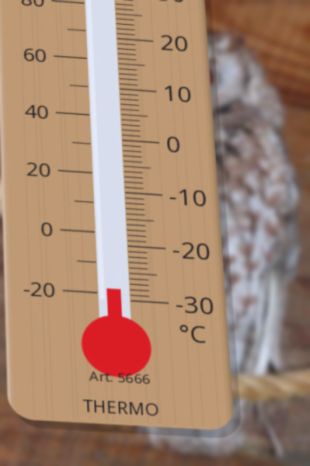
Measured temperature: -28 °C
